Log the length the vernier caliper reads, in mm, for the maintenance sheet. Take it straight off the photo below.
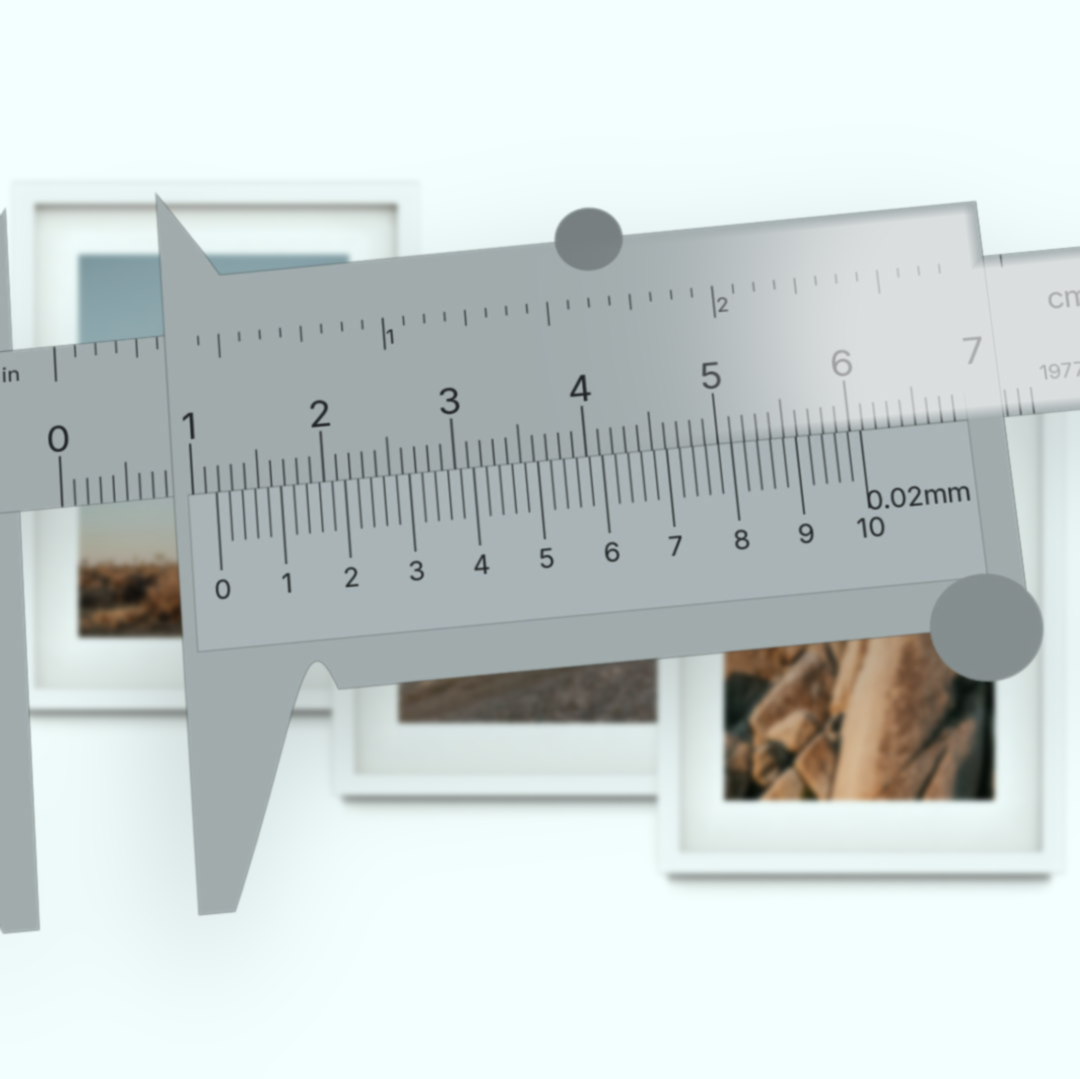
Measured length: 11.8 mm
